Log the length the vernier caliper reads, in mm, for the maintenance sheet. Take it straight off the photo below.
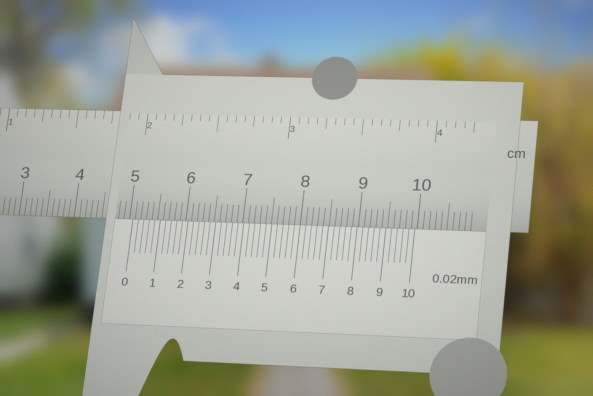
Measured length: 50.6 mm
